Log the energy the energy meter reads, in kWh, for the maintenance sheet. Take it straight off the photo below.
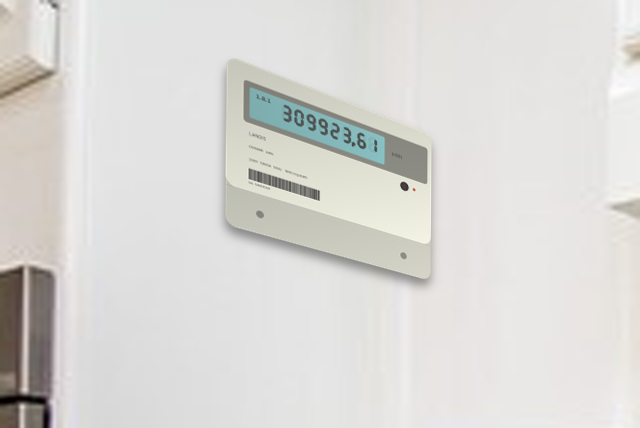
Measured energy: 309923.61 kWh
